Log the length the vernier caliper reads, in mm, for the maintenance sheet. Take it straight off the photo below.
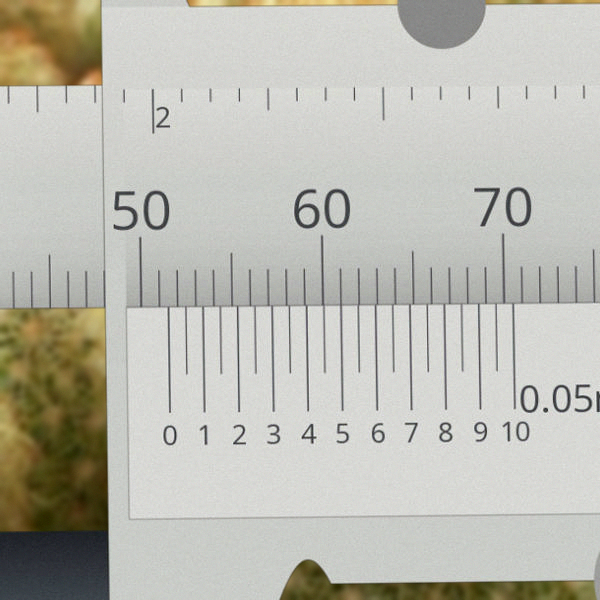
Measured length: 51.5 mm
